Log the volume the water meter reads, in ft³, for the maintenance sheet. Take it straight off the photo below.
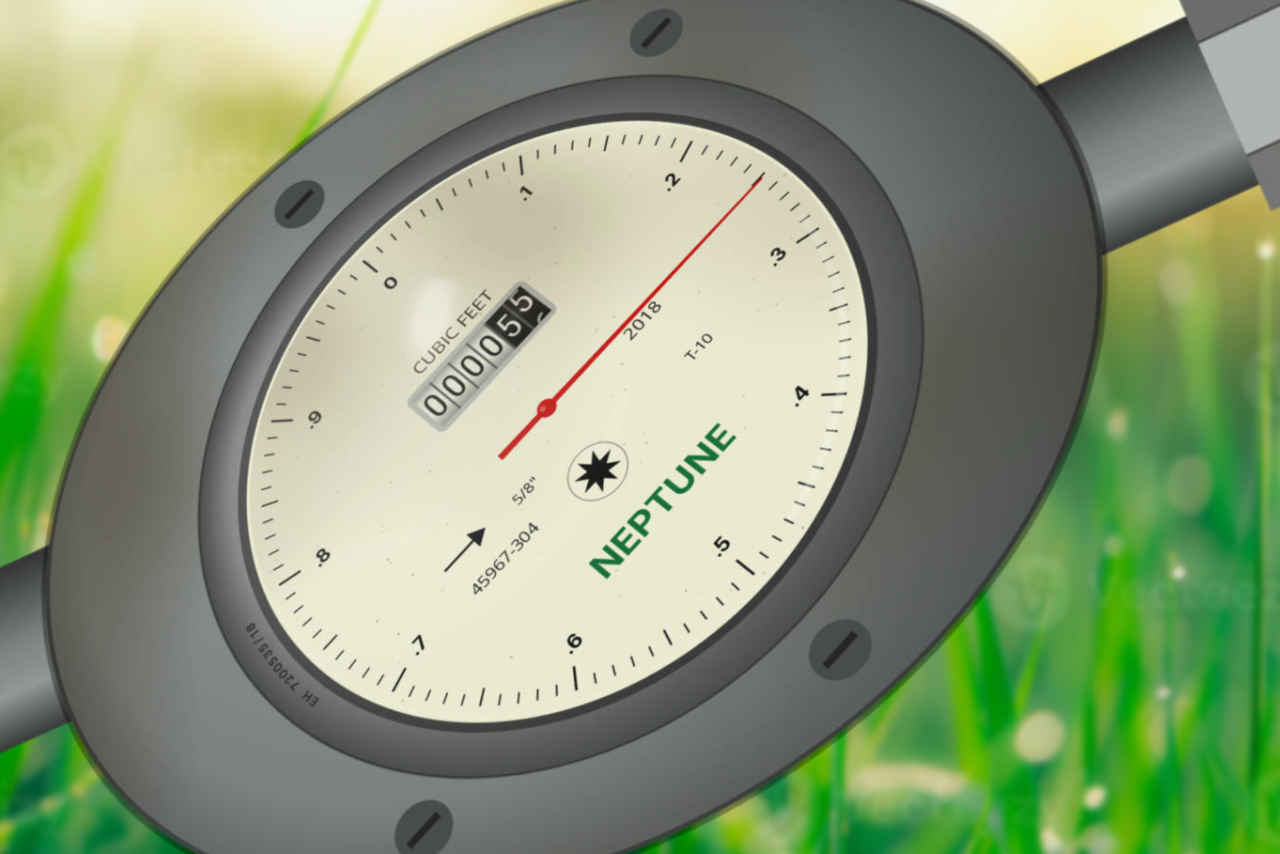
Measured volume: 55.25 ft³
